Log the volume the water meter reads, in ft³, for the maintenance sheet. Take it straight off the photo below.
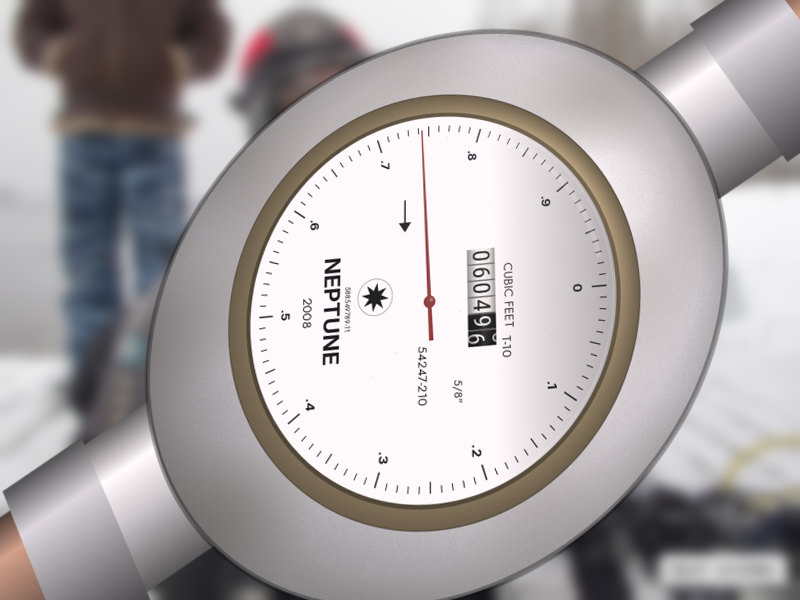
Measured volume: 60495.74 ft³
